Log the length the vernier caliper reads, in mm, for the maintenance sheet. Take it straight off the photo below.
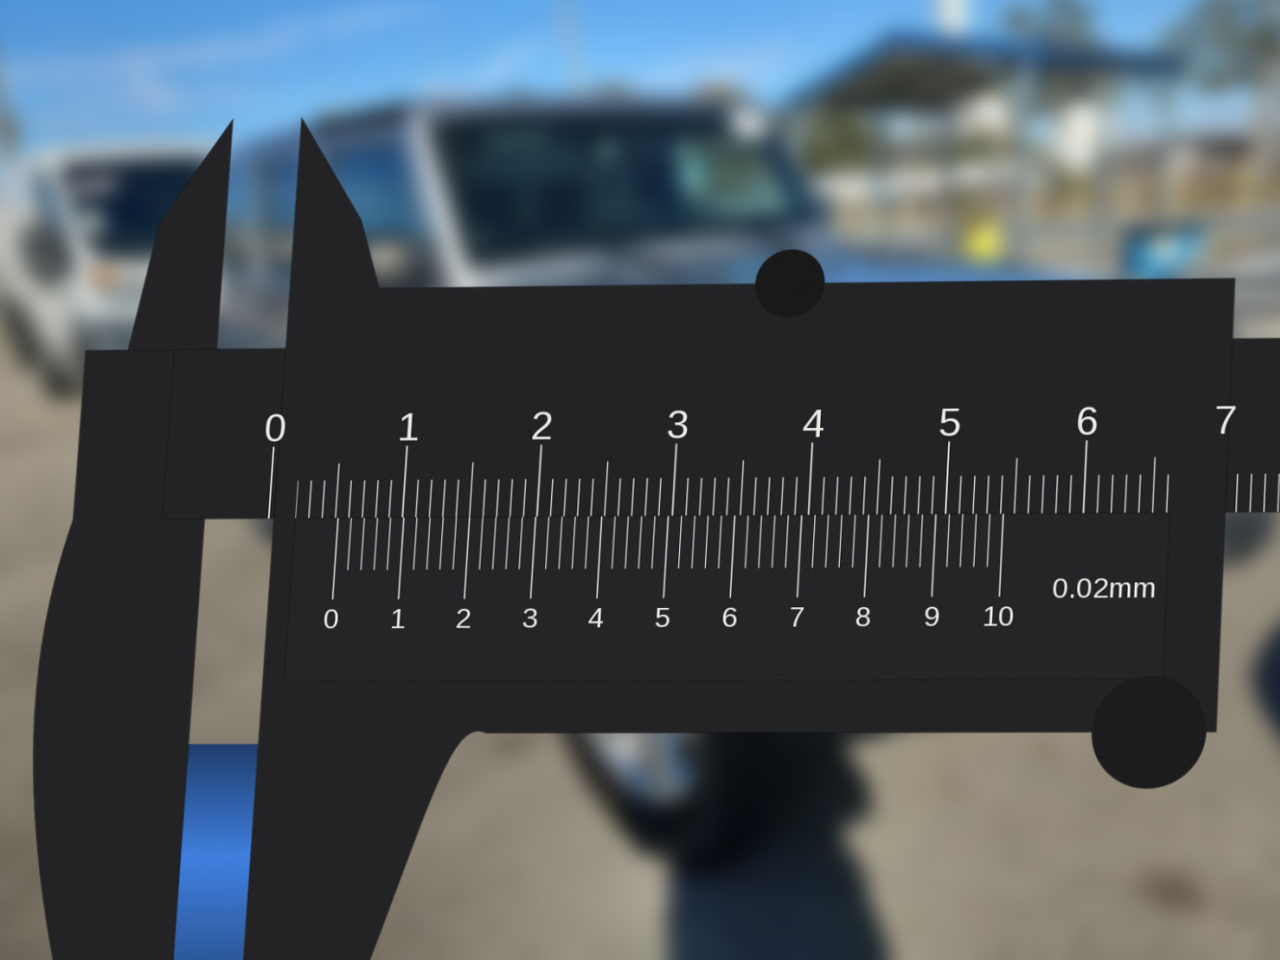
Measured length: 5.2 mm
